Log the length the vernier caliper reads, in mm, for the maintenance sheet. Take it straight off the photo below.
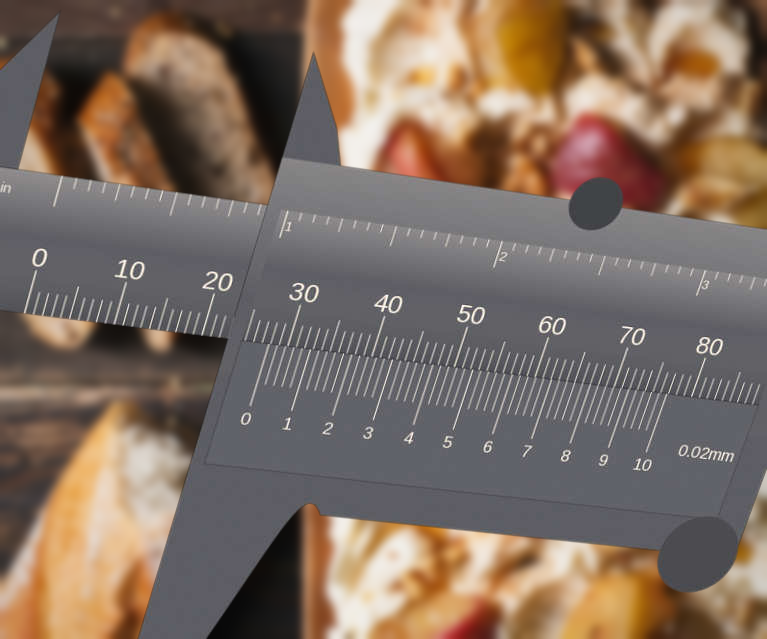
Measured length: 27.8 mm
